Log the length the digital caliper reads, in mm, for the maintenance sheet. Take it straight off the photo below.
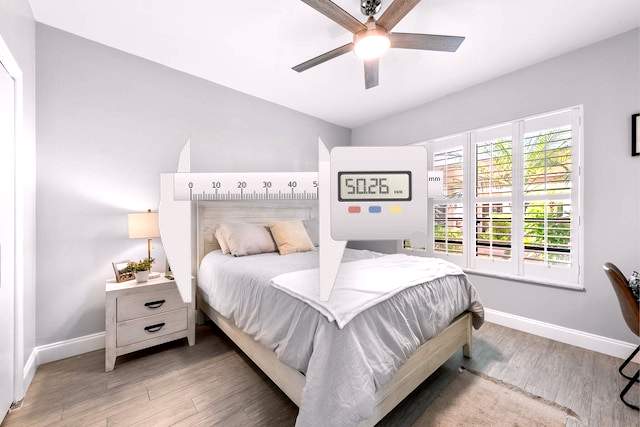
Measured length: 50.26 mm
